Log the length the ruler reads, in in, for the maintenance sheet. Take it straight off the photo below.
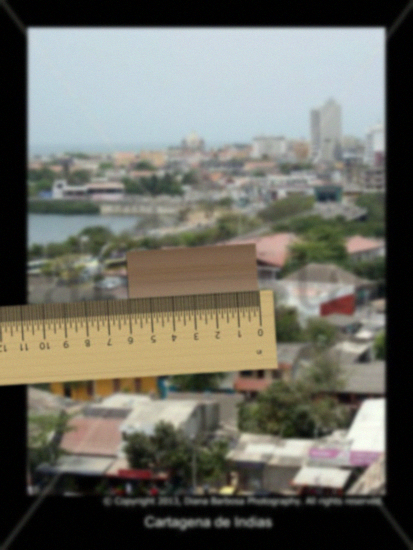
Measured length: 6 in
